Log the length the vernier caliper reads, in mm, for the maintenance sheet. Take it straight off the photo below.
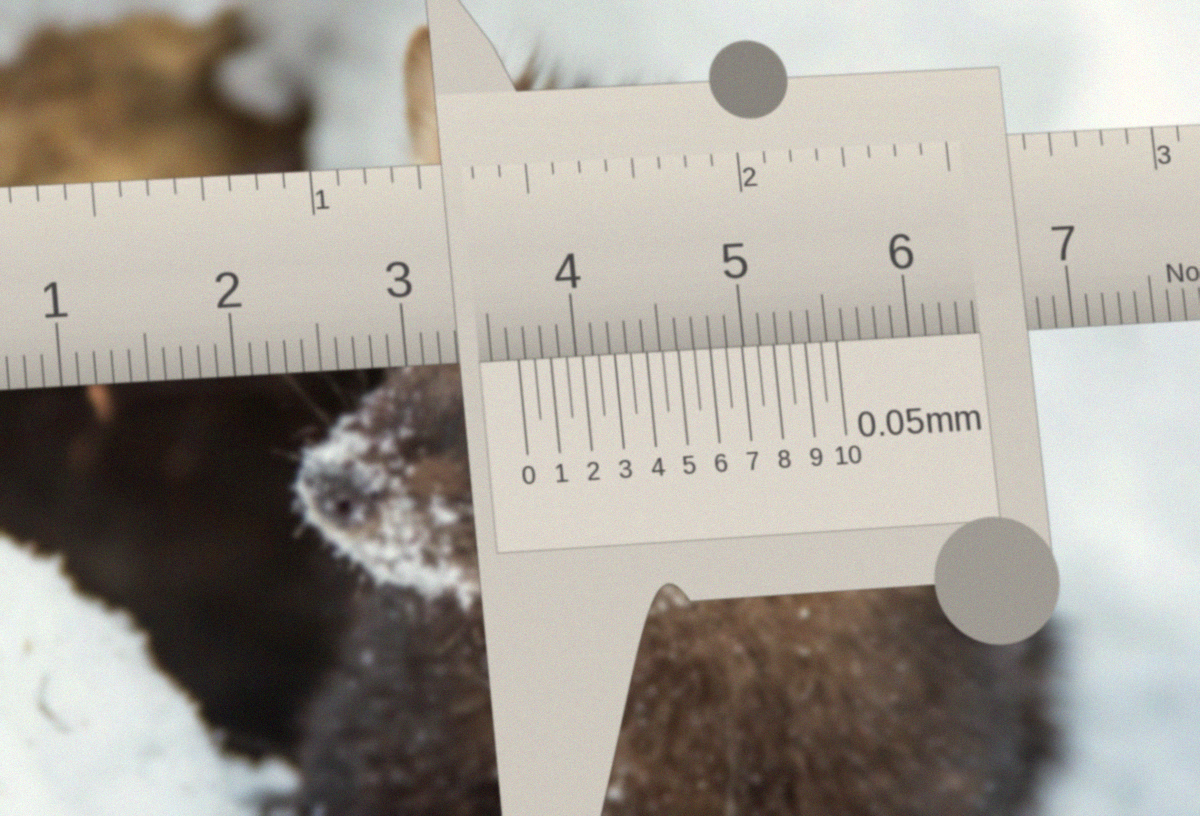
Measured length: 36.6 mm
